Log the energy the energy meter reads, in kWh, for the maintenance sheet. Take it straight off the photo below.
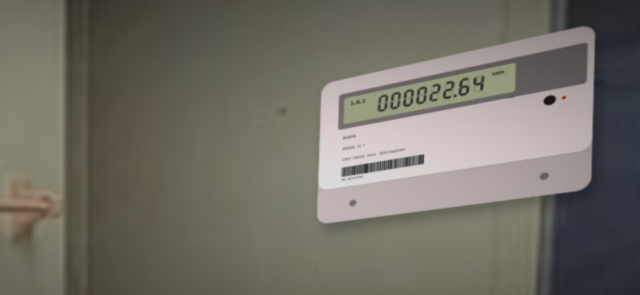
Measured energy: 22.64 kWh
